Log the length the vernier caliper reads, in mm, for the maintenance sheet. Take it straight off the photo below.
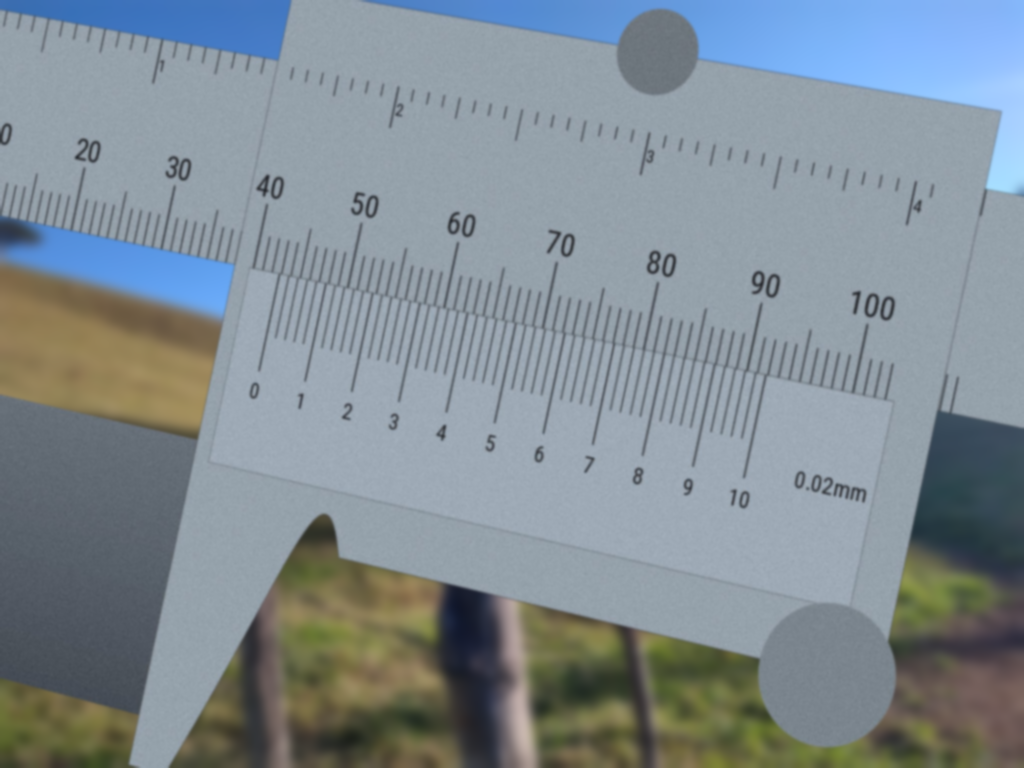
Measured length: 42.8 mm
